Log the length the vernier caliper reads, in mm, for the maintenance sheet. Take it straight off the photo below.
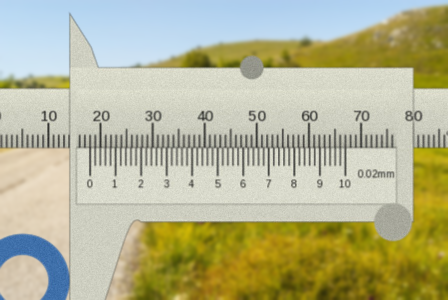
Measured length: 18.0 mm
